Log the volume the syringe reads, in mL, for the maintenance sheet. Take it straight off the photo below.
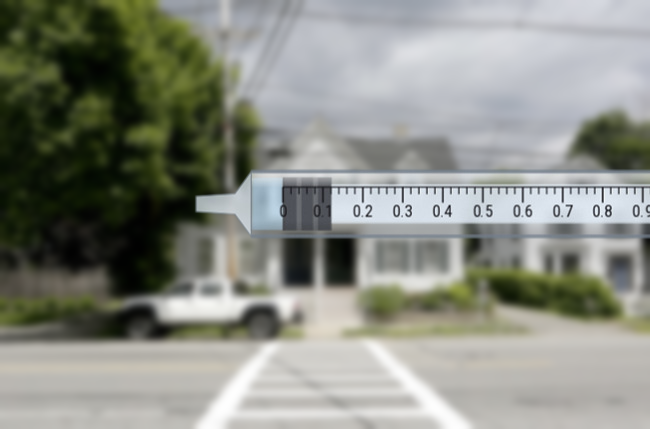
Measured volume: 0 mL
